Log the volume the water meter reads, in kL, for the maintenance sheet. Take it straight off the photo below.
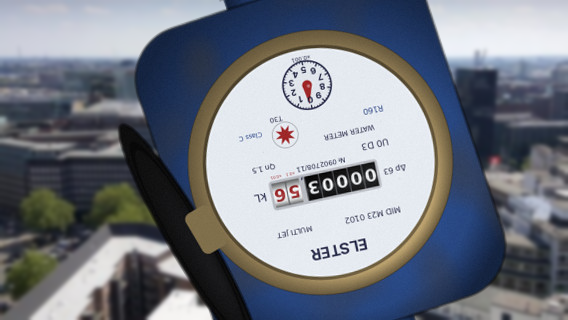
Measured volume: 3.560 kL
